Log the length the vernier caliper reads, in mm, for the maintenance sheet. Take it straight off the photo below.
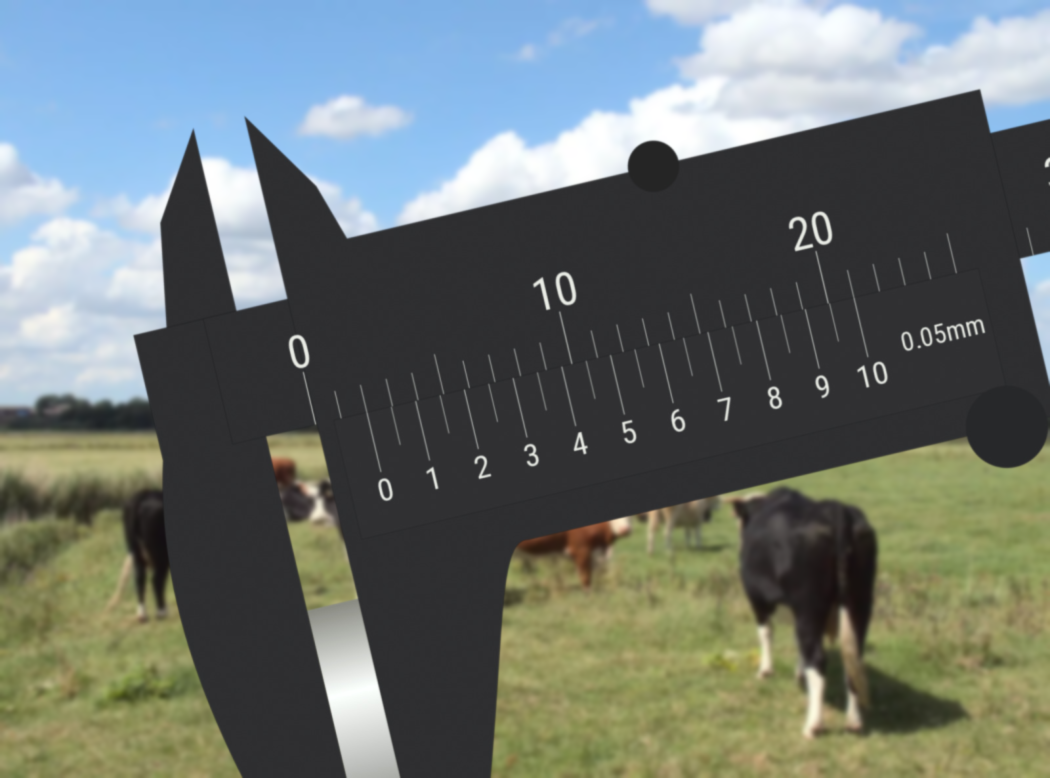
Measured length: 2.00 mm
